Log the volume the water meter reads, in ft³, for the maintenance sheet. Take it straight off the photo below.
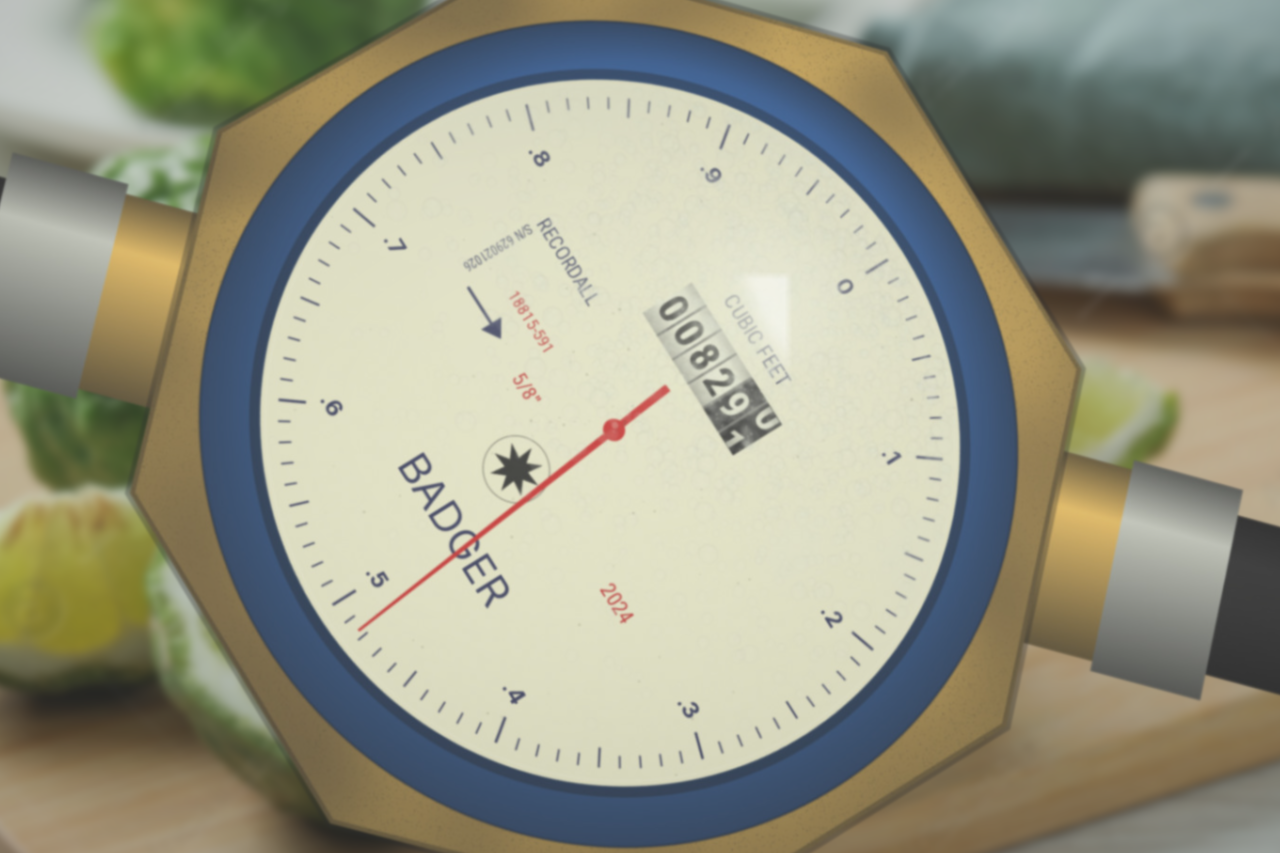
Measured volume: 8290.48 ft³
